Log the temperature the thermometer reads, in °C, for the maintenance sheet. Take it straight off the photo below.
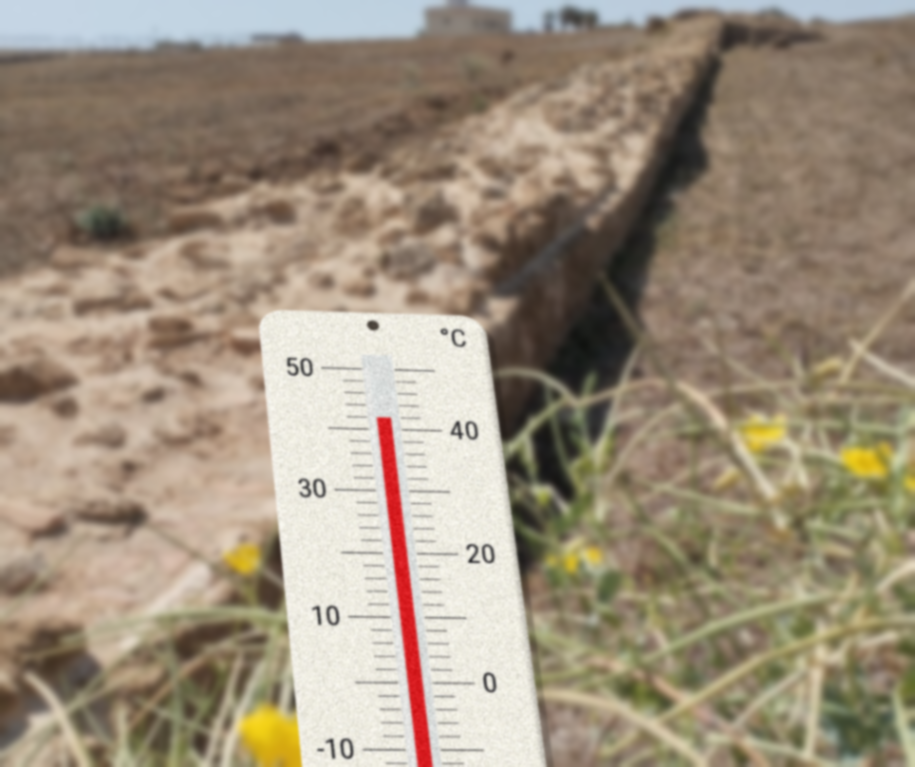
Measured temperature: 42 °C
